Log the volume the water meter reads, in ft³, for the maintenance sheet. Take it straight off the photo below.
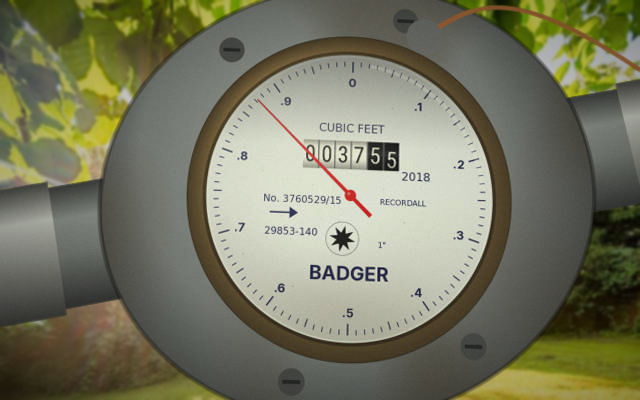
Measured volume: 3754.87 ft³
